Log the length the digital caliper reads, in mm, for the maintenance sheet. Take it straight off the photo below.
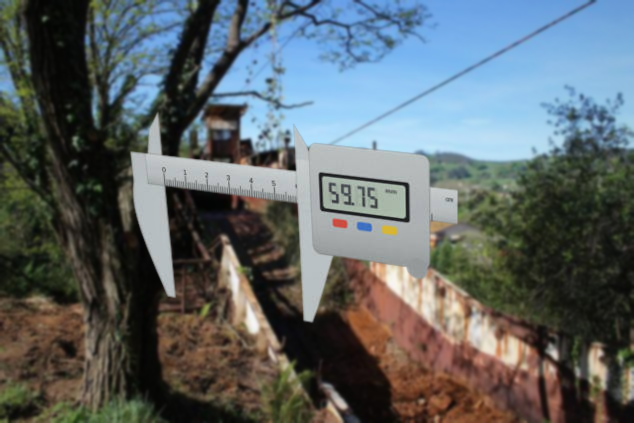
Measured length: 59.75 mm
